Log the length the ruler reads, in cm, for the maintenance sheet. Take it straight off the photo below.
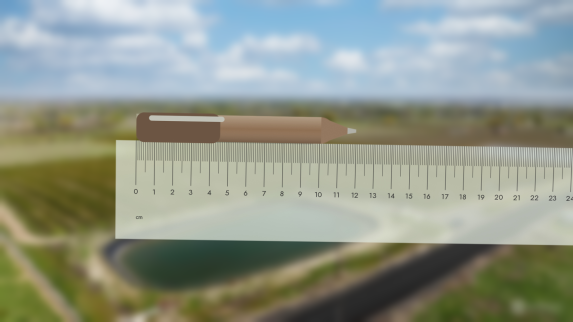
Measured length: 12 cm
